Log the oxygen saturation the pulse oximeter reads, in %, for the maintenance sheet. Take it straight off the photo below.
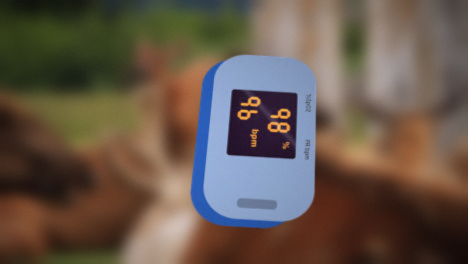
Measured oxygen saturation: 98 %
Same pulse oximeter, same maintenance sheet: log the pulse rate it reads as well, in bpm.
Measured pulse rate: 96 bpm
